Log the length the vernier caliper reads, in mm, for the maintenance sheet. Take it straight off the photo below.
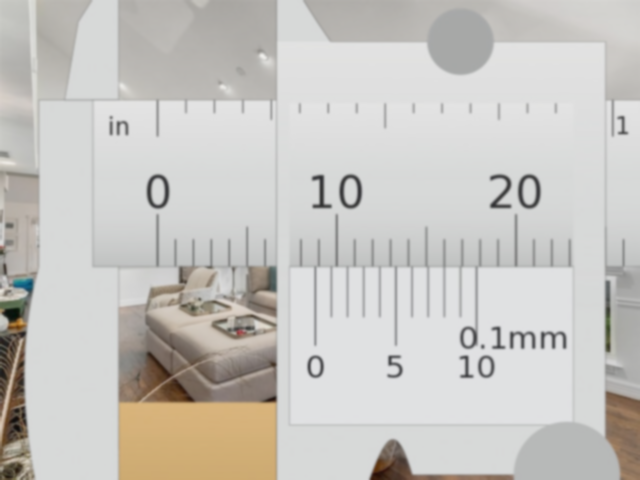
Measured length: 8.8 mm
